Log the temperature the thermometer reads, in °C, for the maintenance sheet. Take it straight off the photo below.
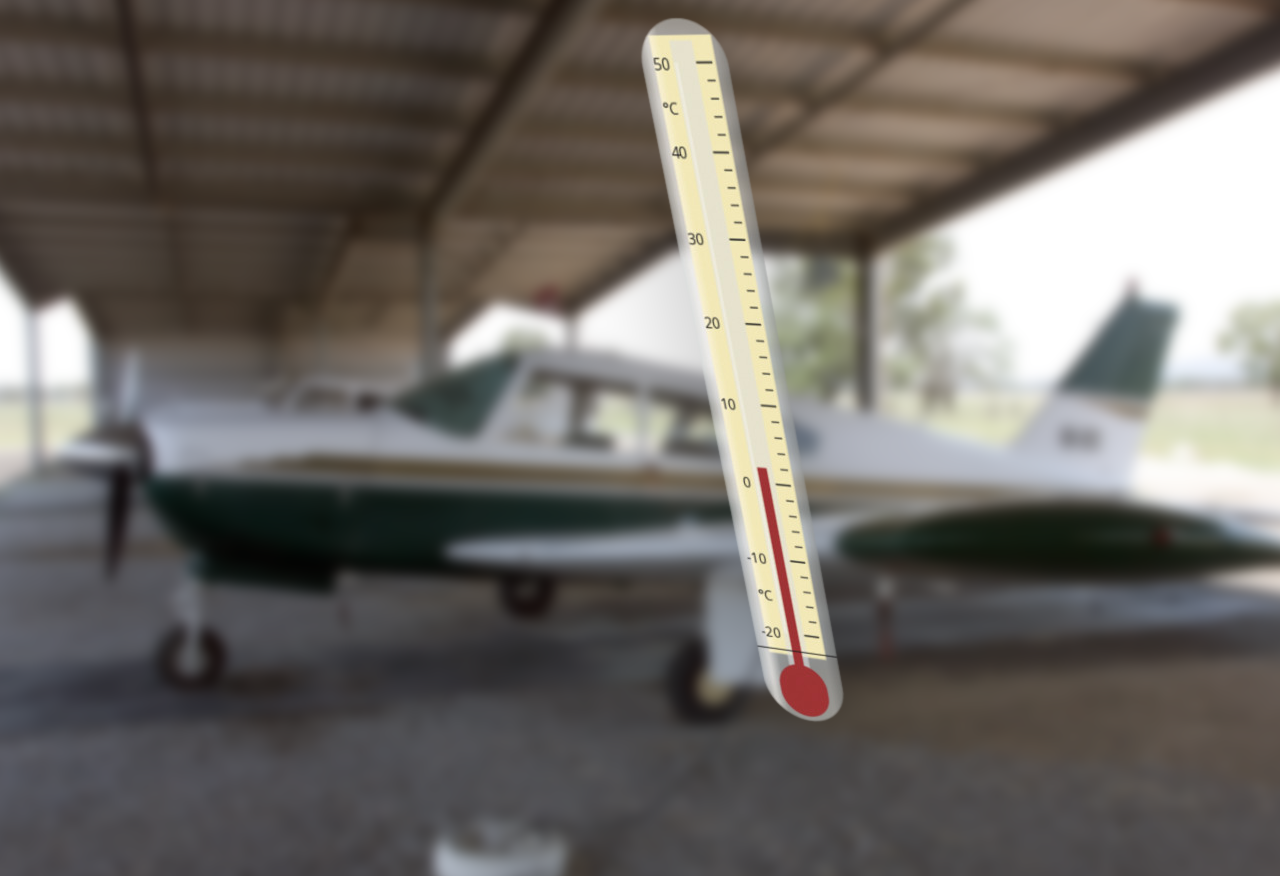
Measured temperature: 2 °C
